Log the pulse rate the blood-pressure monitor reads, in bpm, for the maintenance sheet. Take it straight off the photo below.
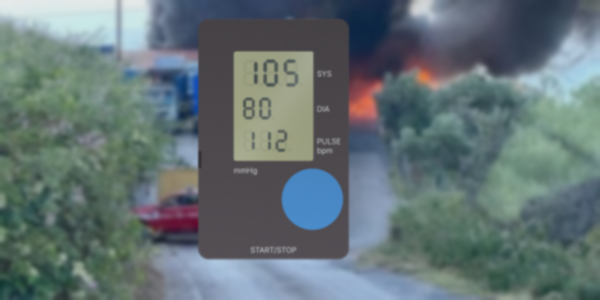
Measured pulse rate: 112 bpm
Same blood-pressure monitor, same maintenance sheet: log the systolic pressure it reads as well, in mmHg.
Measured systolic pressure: 105 mmHg
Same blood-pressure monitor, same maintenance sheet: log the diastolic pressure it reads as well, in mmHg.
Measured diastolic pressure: 80 mmHg
